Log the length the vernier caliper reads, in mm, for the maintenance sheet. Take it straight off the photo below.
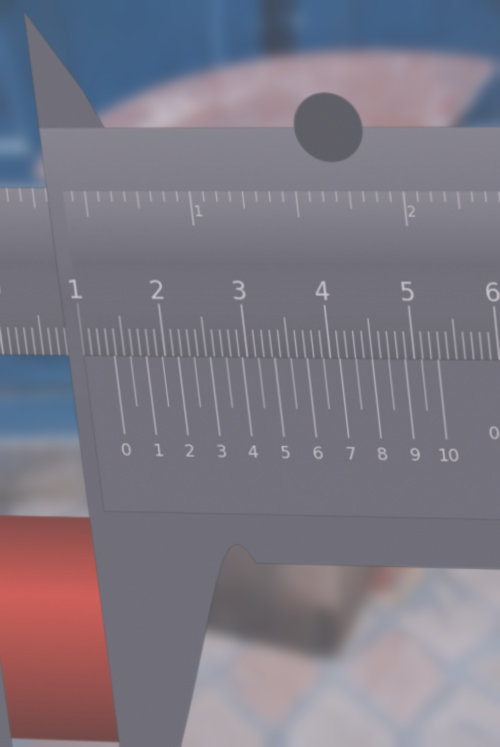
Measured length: 13.8 mm
